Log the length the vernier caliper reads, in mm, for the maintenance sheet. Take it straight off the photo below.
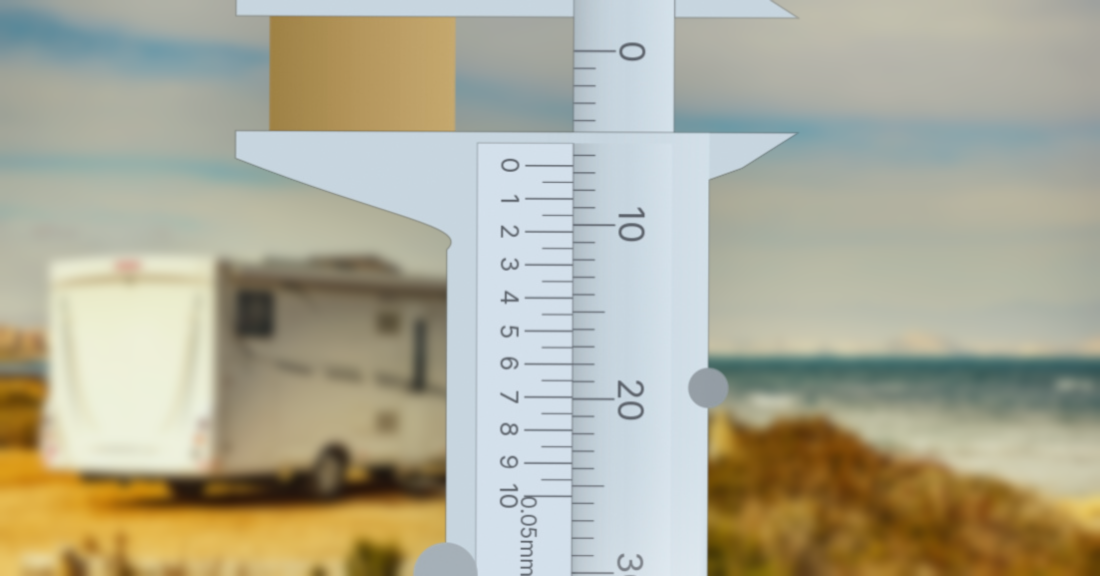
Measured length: 6.6 mm
